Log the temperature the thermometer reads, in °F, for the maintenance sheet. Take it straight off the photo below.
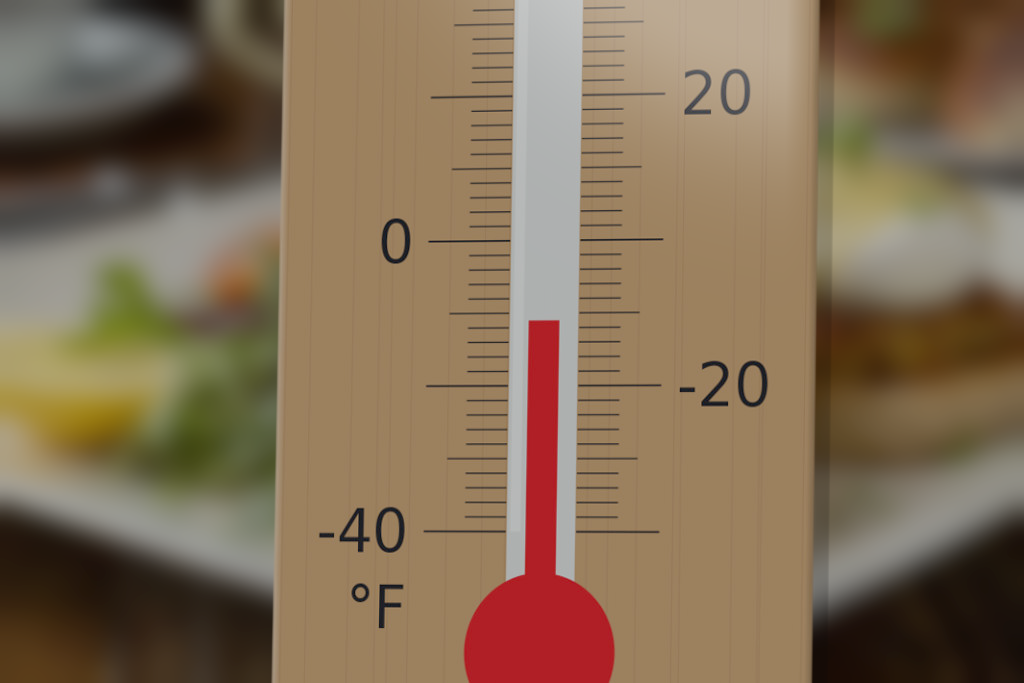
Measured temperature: -11 °F
